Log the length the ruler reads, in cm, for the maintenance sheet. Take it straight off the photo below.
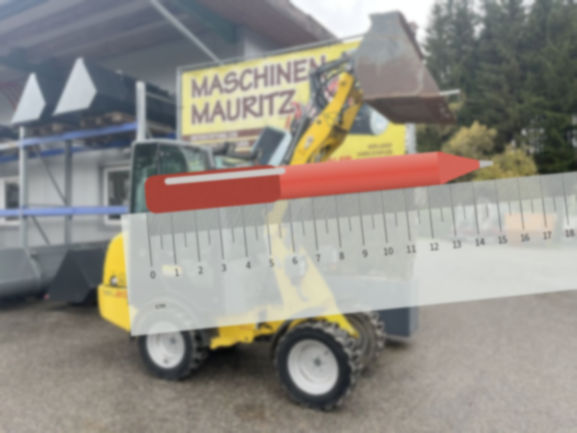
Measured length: 15 cm
